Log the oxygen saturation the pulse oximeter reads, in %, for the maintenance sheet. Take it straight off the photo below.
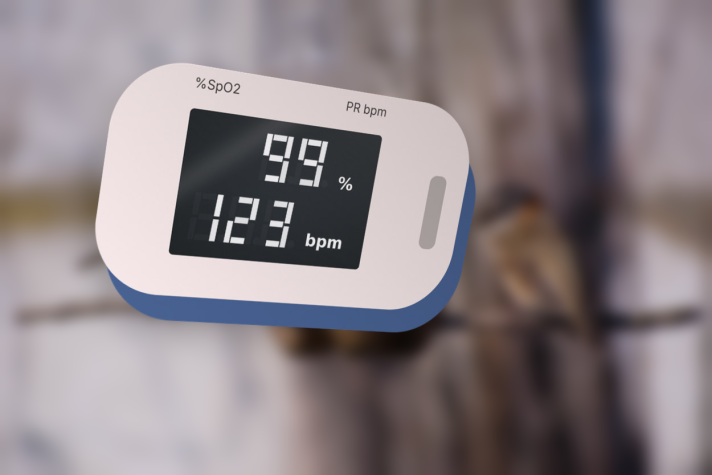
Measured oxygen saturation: 99 %
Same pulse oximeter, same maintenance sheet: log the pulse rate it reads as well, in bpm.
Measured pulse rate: 123 bpm
